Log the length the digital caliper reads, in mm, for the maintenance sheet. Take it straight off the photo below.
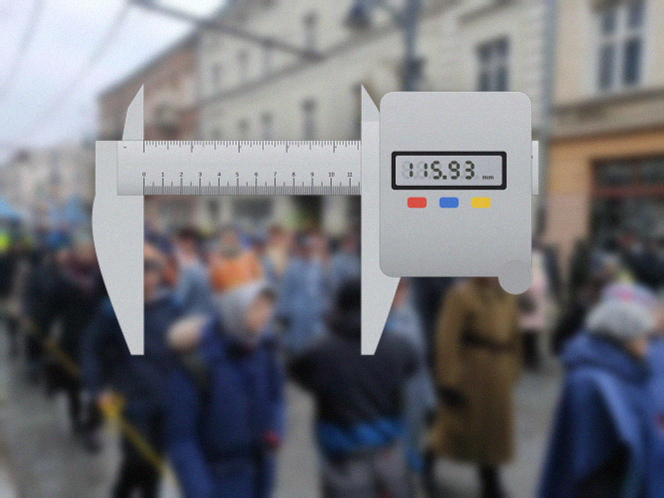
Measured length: 115.93 mm
